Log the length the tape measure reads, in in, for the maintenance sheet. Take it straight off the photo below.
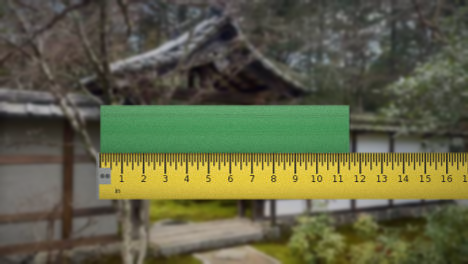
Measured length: 11.5 in
